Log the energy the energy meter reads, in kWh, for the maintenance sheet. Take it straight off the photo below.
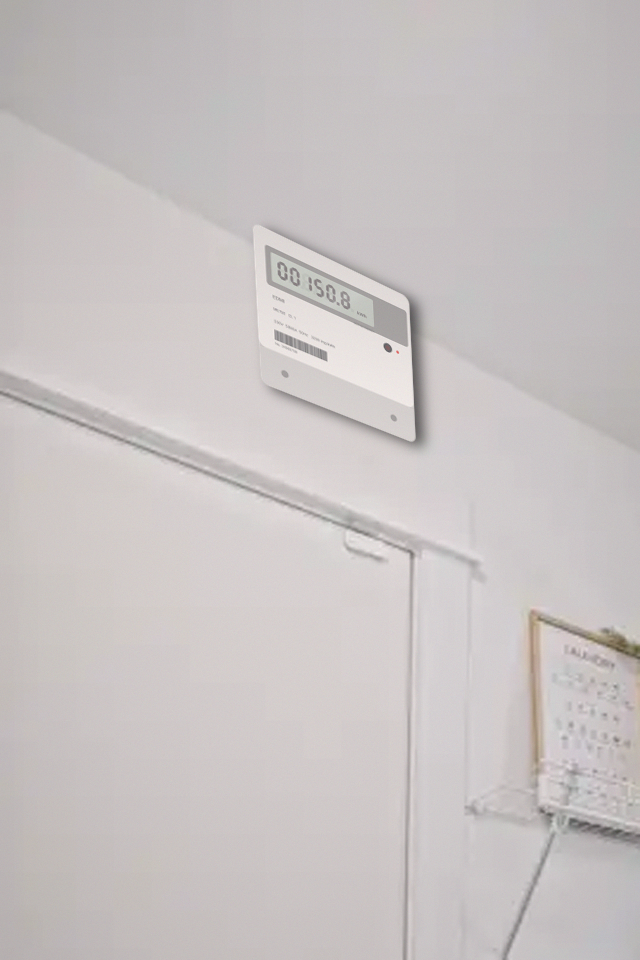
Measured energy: 150.8 kWh
